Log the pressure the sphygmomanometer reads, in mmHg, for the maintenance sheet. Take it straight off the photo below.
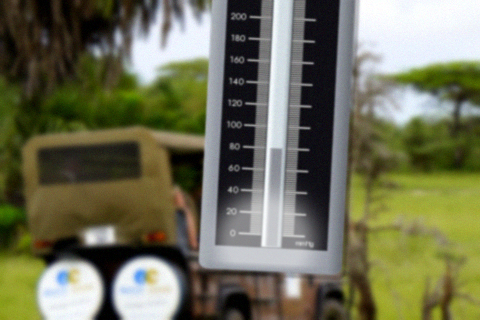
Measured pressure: 80 mmHg
